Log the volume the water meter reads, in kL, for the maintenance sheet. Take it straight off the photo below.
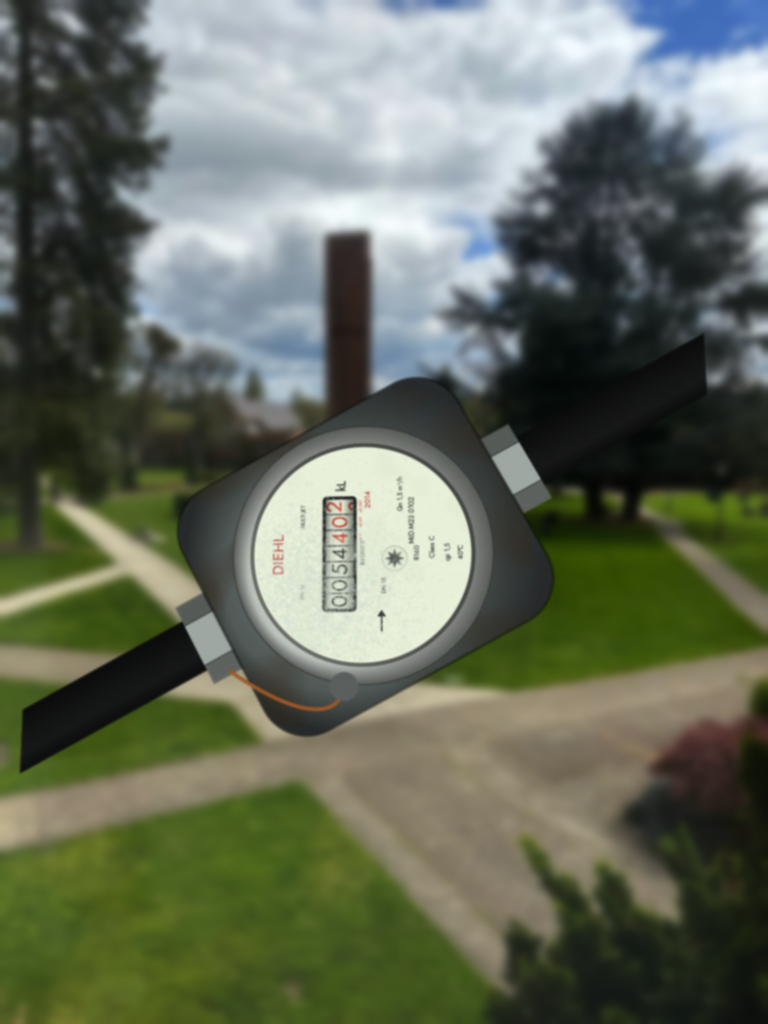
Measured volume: 54.402 kL
